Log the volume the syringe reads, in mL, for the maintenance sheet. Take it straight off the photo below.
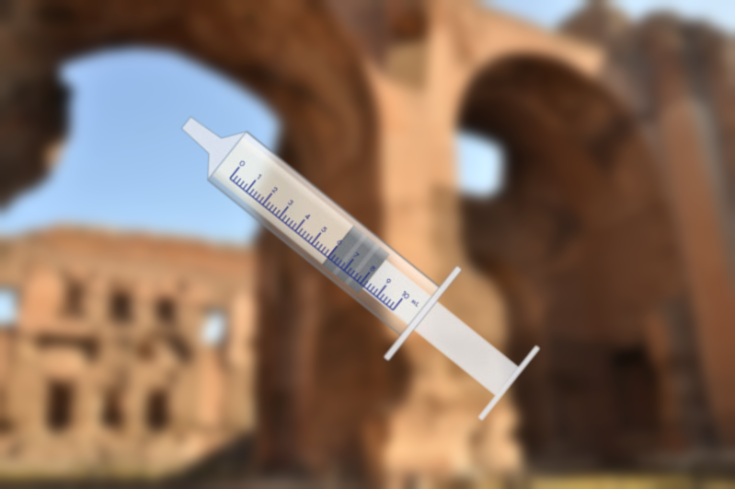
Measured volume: 6 mL
